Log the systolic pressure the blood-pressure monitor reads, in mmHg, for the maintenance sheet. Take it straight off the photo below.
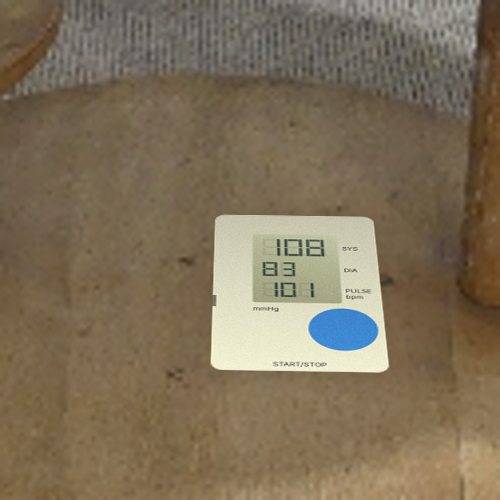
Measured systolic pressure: 108 mmHg
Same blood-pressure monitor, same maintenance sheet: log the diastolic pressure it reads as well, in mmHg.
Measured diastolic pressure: 83 mmHg
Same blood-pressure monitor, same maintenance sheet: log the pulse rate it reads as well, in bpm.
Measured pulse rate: 101 bpm
